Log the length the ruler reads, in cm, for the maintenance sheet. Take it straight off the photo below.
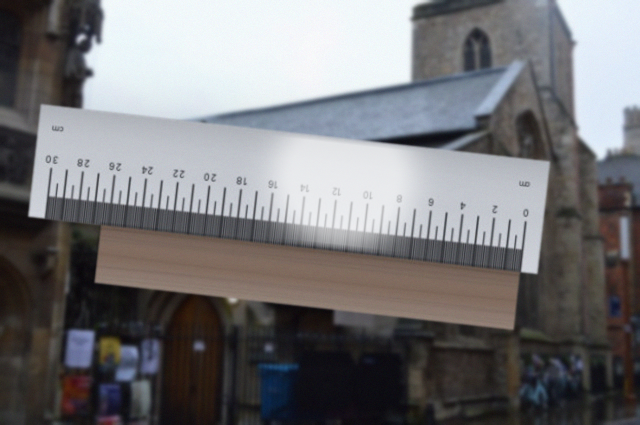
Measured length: 26.5 cm
